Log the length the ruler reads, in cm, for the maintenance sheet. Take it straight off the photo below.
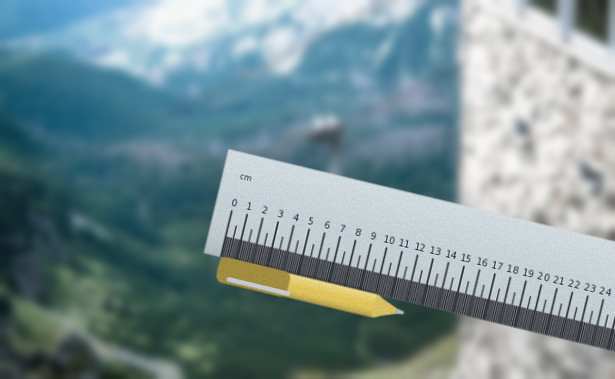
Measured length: 12 cm
